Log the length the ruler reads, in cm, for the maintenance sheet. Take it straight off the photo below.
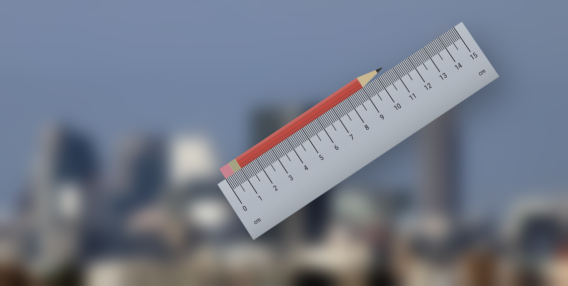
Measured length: 10.5 cm
